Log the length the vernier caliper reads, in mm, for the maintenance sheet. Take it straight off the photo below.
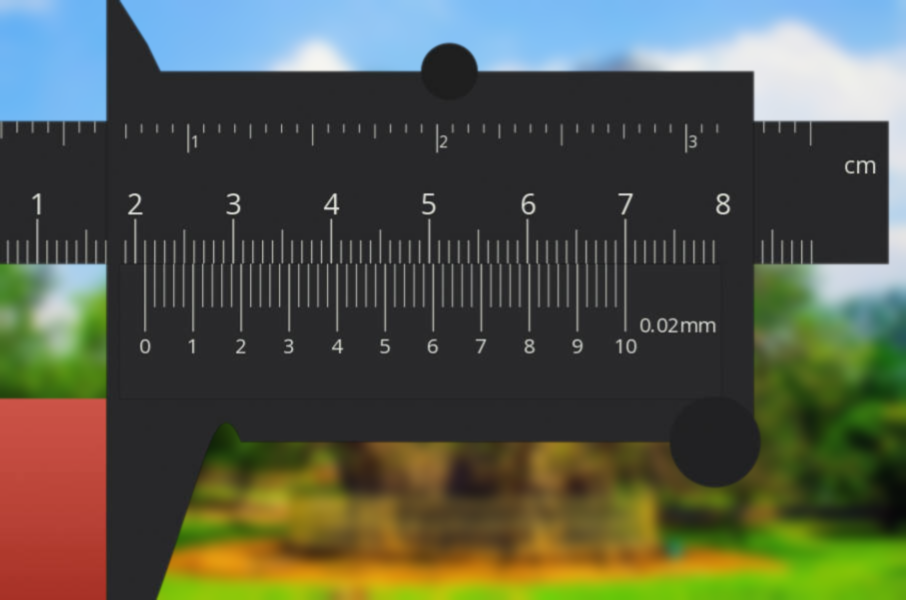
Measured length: 21.0 mm
